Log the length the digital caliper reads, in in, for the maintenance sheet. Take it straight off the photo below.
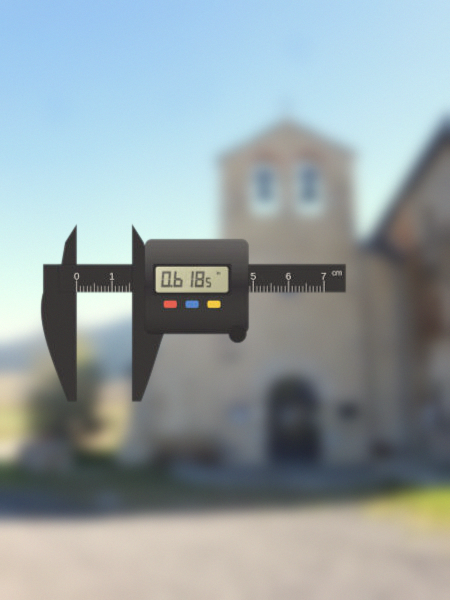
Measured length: 0.6185 in
